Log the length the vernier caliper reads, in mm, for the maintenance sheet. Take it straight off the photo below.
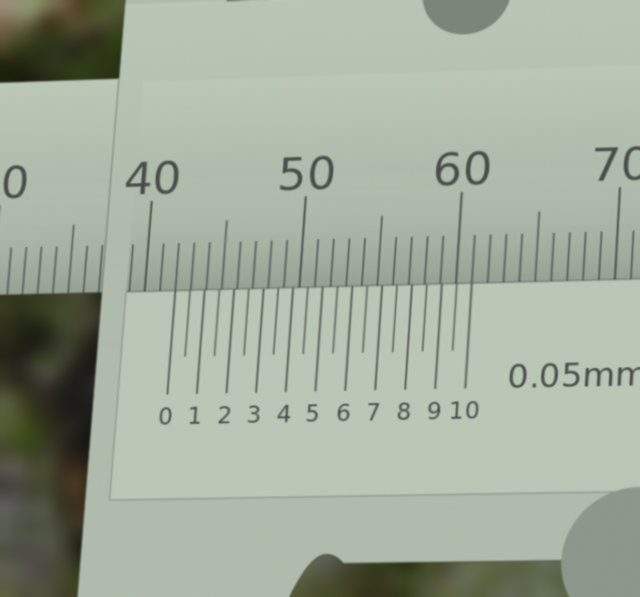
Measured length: 42.0 mm
